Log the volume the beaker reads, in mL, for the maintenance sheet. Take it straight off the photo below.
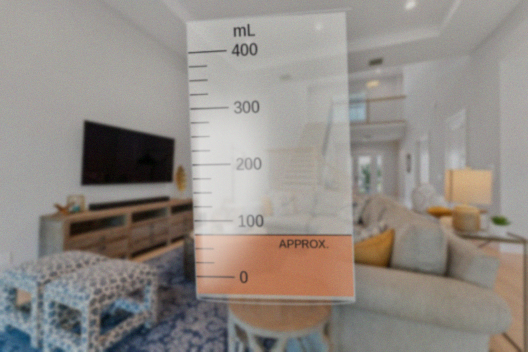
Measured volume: 75 mL
